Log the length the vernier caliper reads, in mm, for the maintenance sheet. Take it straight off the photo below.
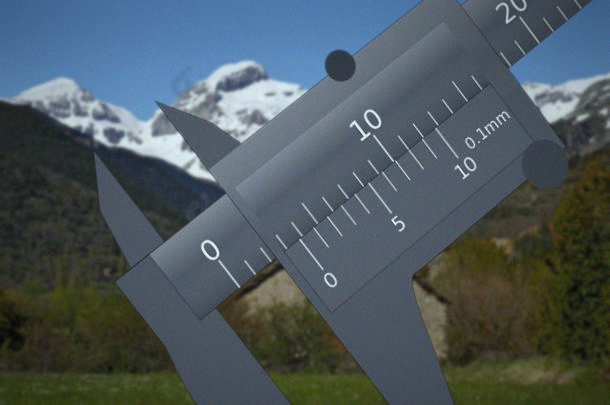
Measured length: 3.8 mm
